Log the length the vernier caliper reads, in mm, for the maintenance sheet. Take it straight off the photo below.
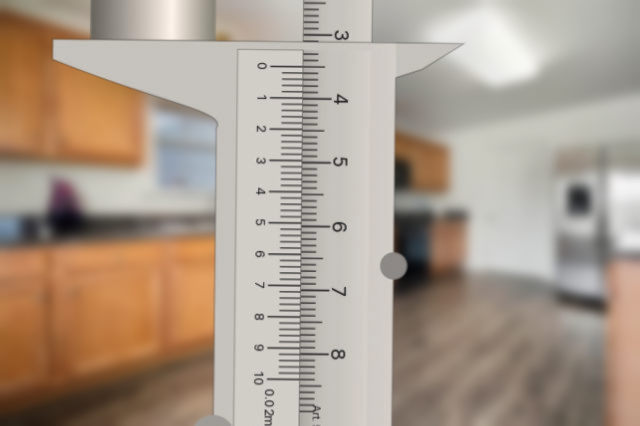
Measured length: 35.0 mm
